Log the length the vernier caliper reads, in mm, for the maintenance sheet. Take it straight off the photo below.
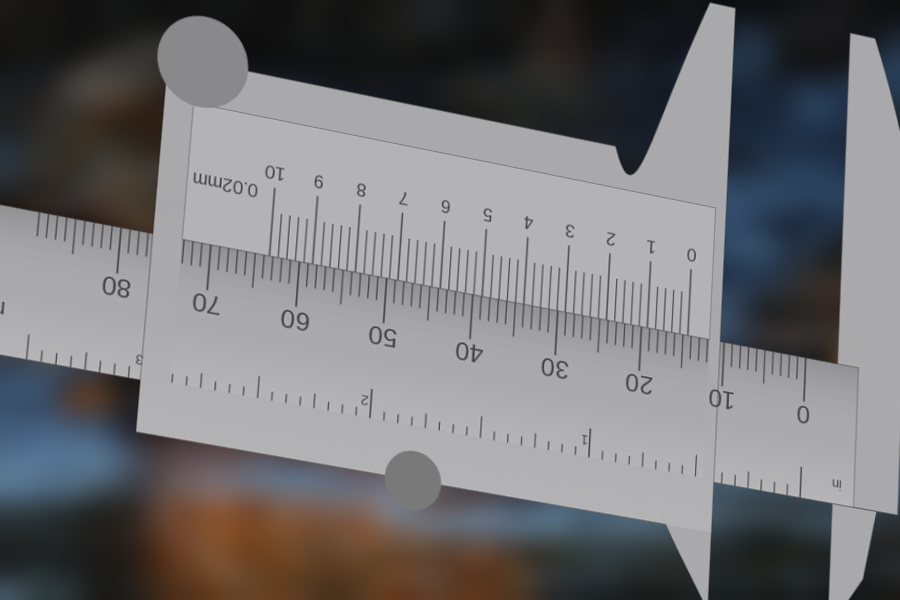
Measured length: 14.4 mm
